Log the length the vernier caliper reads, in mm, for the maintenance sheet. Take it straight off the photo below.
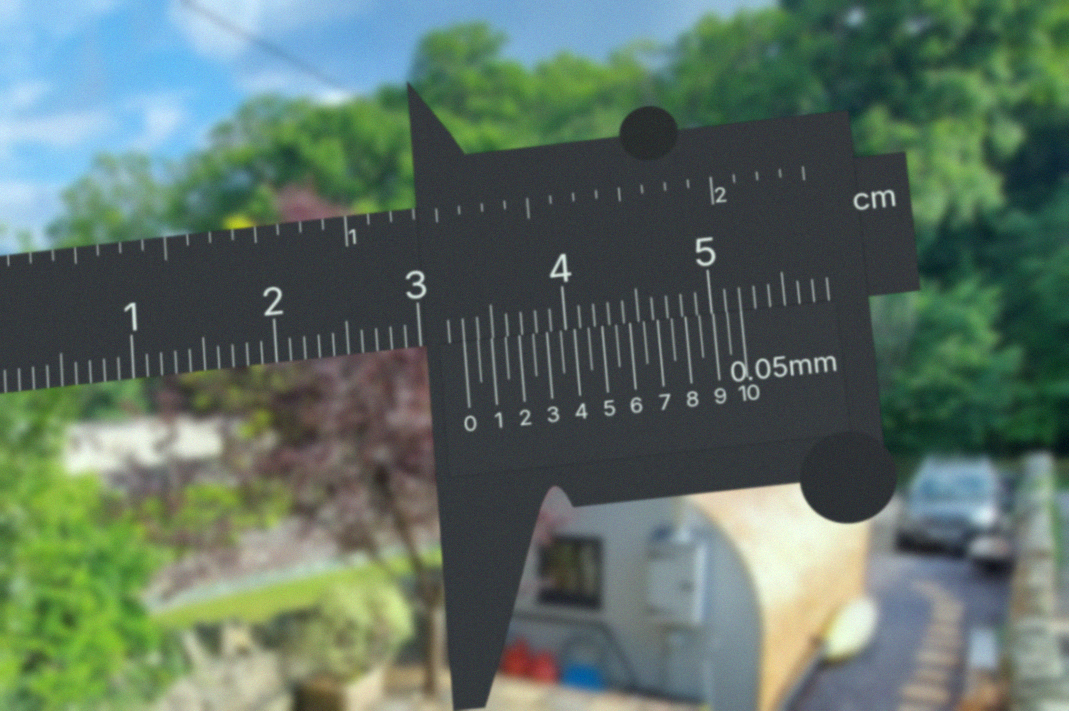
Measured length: 33.0 mm
